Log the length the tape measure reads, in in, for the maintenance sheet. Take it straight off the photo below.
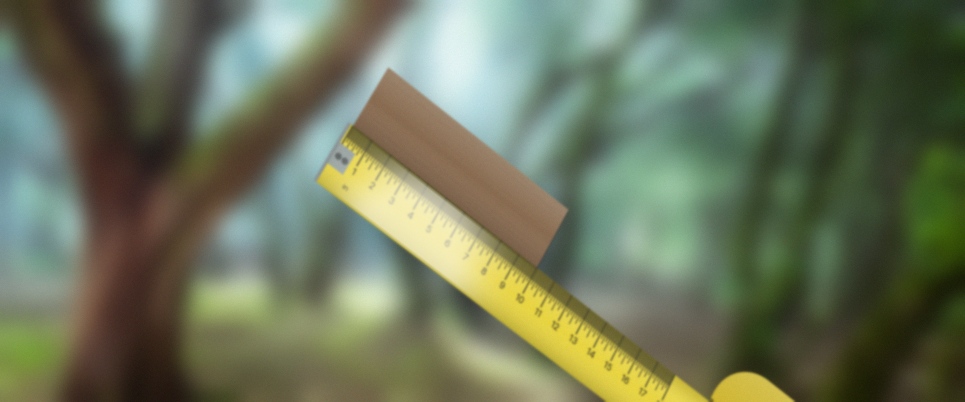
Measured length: 10 in
